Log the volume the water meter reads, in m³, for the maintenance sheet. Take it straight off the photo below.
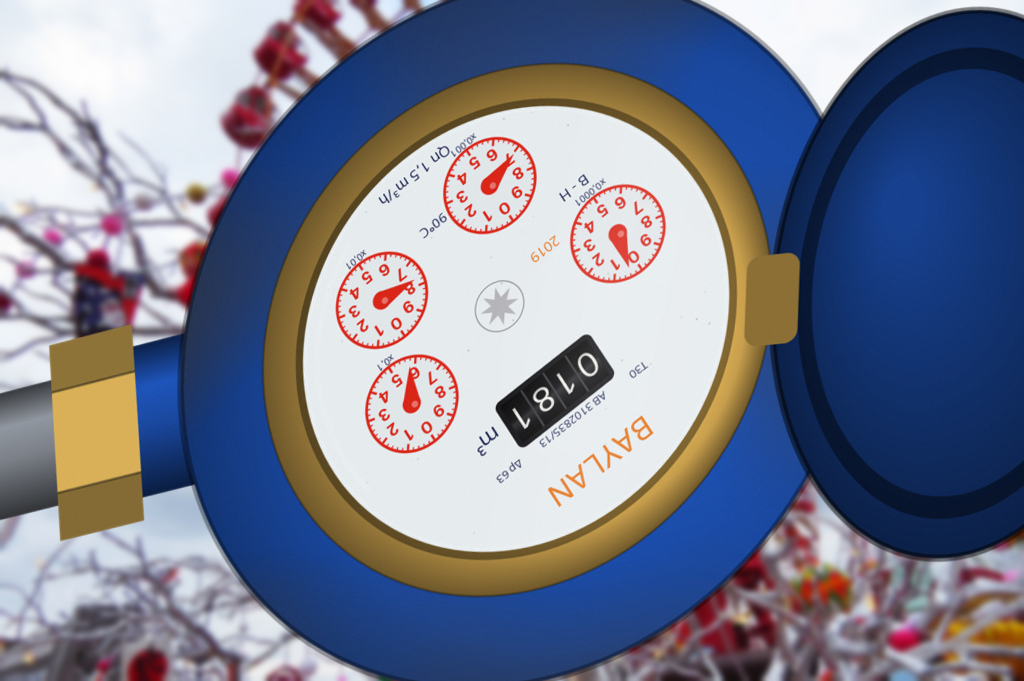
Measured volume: 181.5770 m³
